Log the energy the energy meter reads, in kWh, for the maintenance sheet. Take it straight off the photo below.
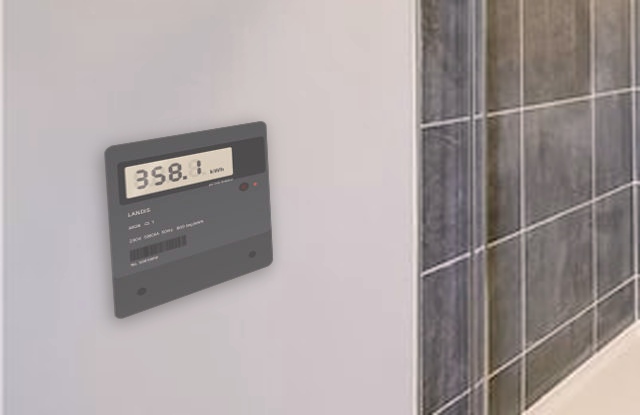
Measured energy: 358.1 kWh
